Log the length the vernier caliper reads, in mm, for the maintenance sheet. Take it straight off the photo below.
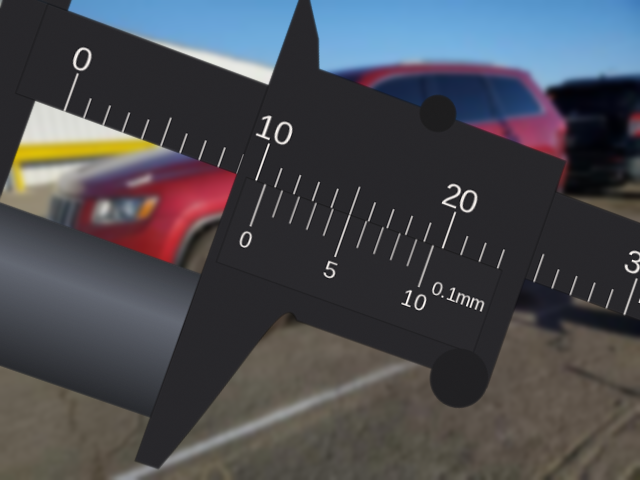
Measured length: 10.5 mm
